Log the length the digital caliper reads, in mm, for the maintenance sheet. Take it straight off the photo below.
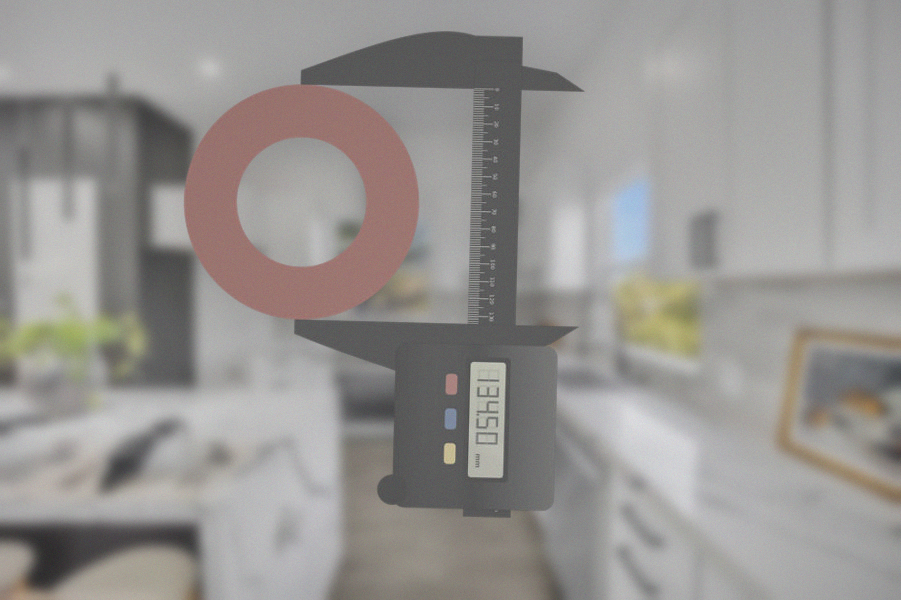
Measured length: 134.50 mm
